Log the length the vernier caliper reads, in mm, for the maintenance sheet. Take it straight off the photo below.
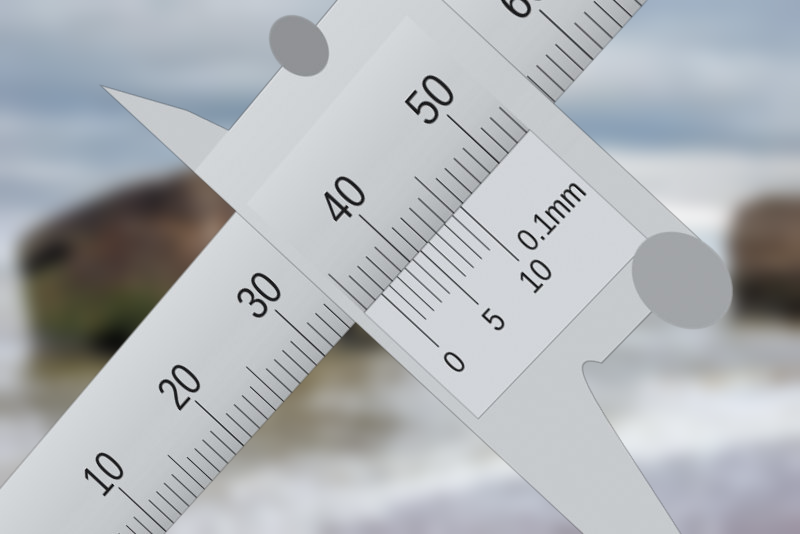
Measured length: 36.7 mm
